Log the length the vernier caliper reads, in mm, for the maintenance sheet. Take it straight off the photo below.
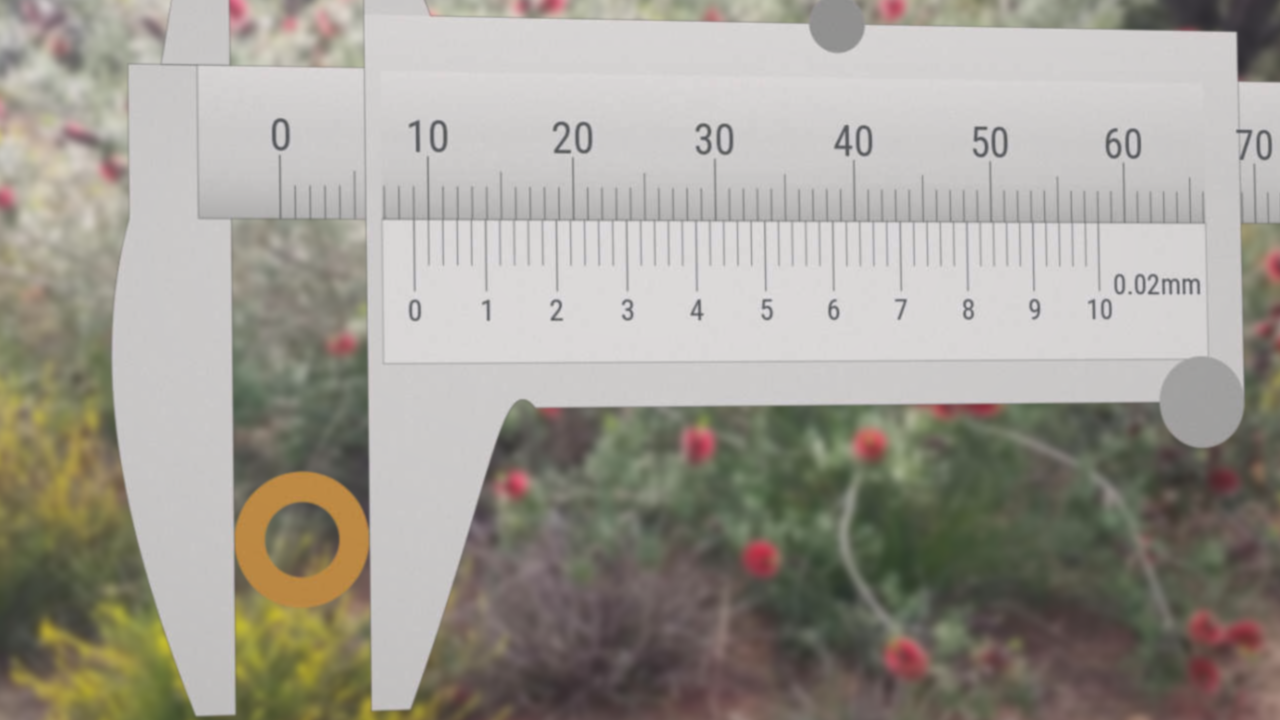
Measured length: 9.0 mm
